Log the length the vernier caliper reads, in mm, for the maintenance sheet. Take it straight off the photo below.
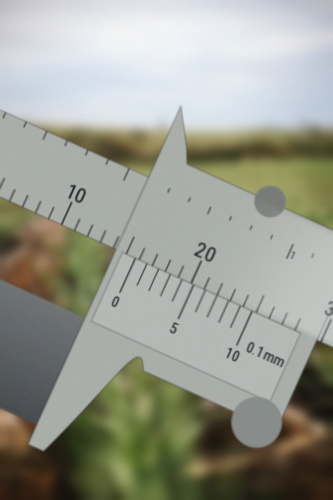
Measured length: 15.7 mm
